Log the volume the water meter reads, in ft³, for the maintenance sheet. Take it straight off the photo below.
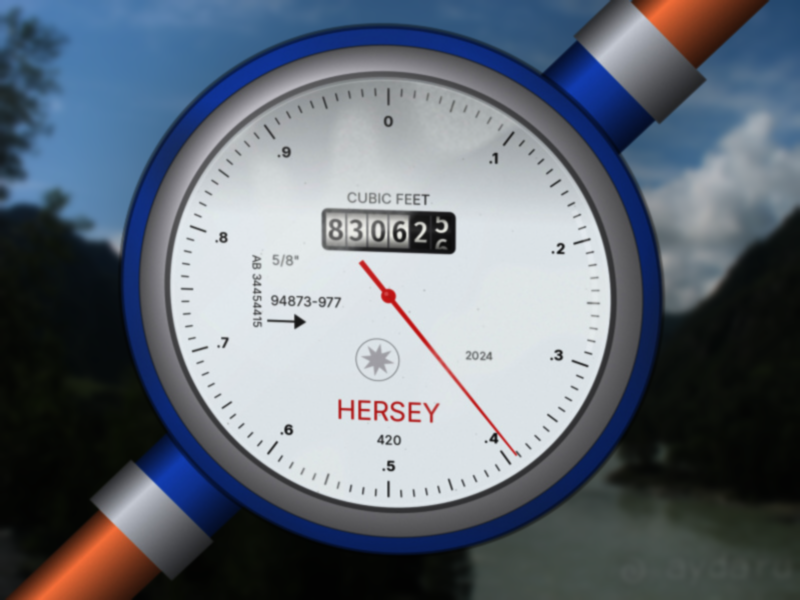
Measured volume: 830625.39 ft³
